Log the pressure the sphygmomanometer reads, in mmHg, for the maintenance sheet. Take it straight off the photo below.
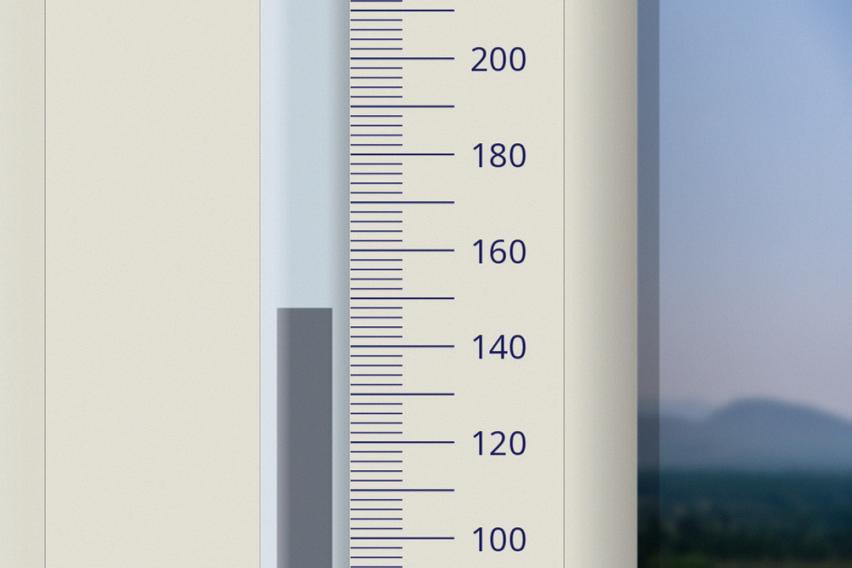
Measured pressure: 148 mmHg
